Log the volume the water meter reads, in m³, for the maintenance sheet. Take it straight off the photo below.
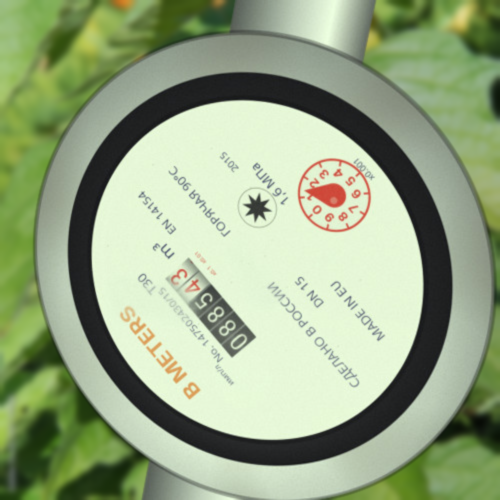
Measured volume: 885.431 m³
